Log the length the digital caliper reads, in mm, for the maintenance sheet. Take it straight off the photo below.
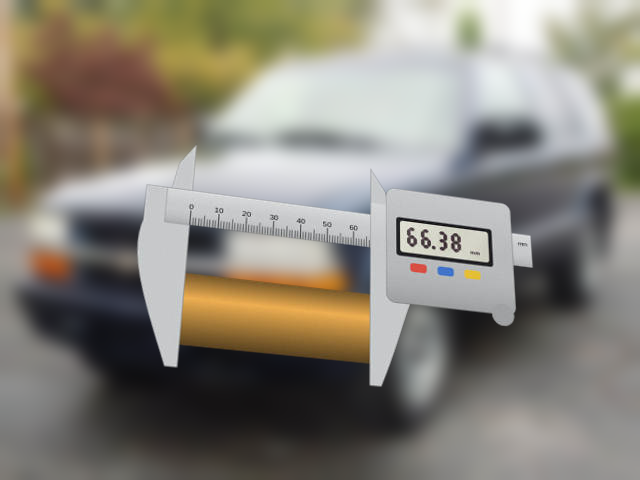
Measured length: 66.38 mm
